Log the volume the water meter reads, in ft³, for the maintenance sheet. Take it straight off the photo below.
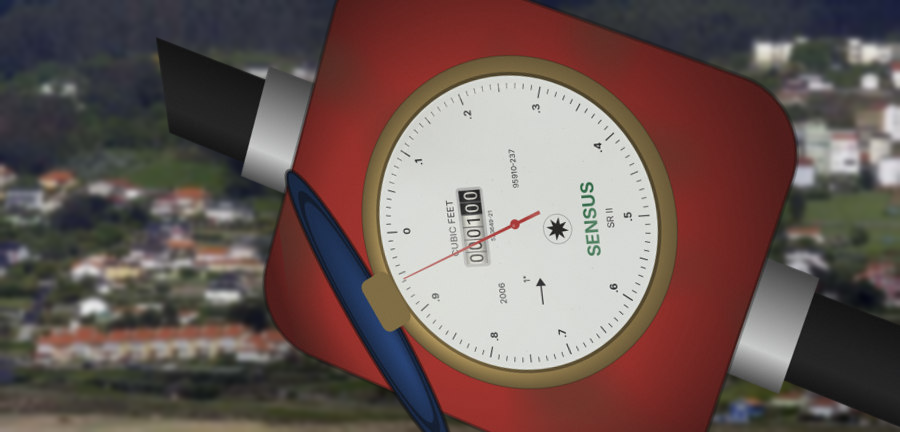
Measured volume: 99.94 ft³
